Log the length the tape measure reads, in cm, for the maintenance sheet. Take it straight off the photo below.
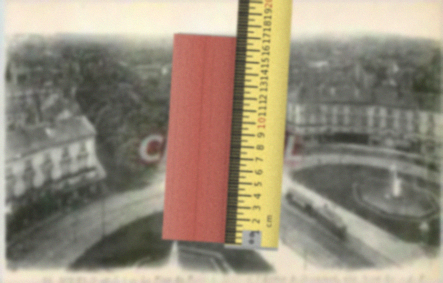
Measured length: 17 cm
